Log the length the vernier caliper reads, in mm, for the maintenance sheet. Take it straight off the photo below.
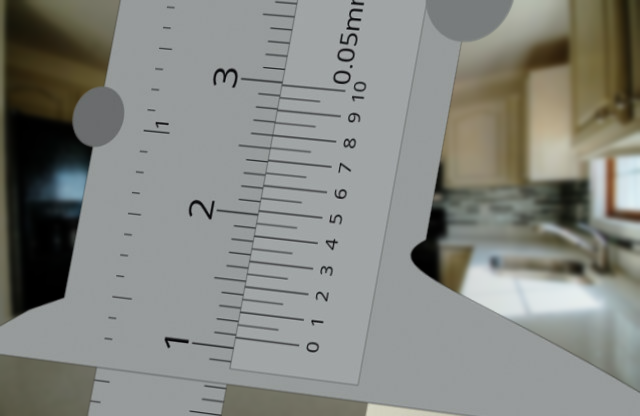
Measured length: 10.8 mm
